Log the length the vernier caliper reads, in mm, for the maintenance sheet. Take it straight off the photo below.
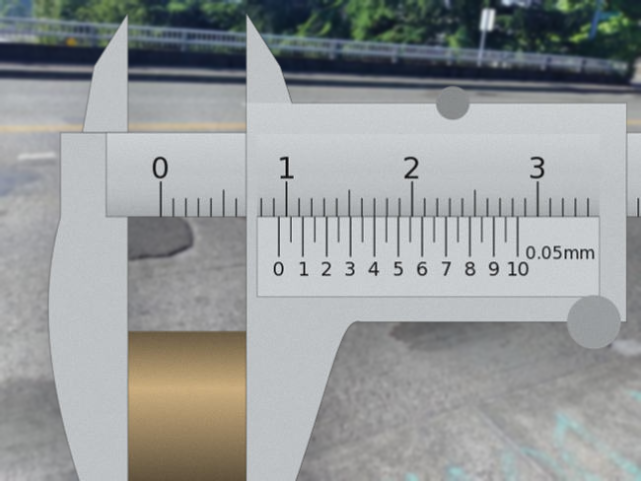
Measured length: 9.4 mm
